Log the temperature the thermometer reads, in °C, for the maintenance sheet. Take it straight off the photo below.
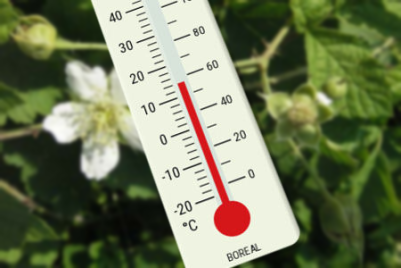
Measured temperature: 14 °C
